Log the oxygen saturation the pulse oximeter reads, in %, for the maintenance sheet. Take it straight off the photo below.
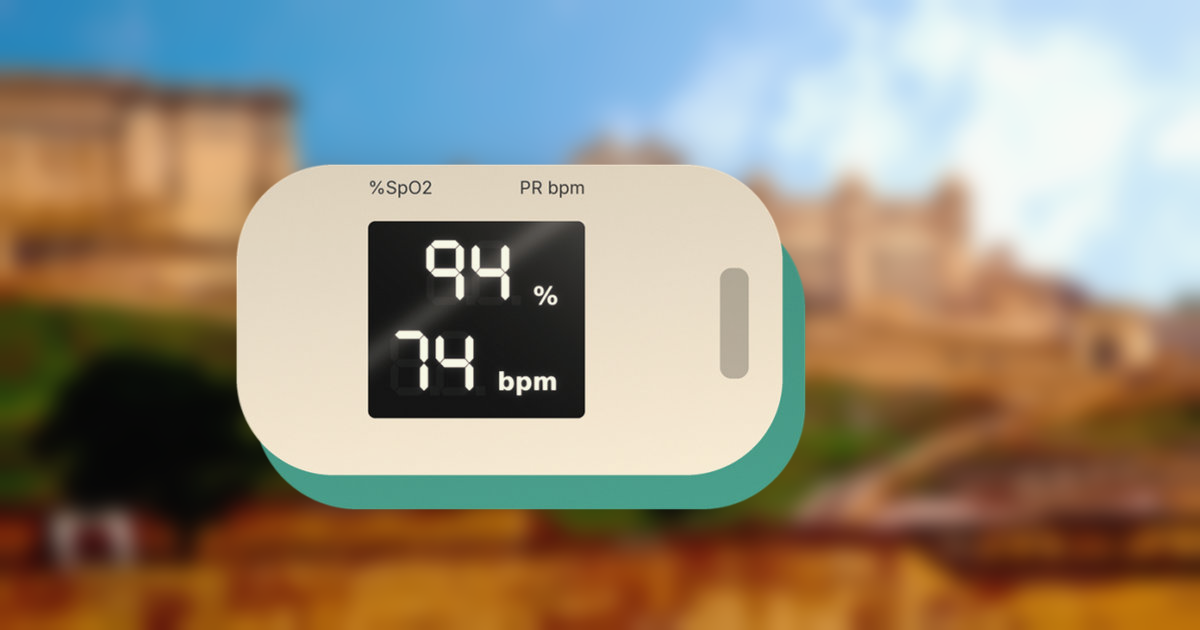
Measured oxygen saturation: 94 %
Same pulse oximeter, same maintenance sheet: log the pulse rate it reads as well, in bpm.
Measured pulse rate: 74 bpm
